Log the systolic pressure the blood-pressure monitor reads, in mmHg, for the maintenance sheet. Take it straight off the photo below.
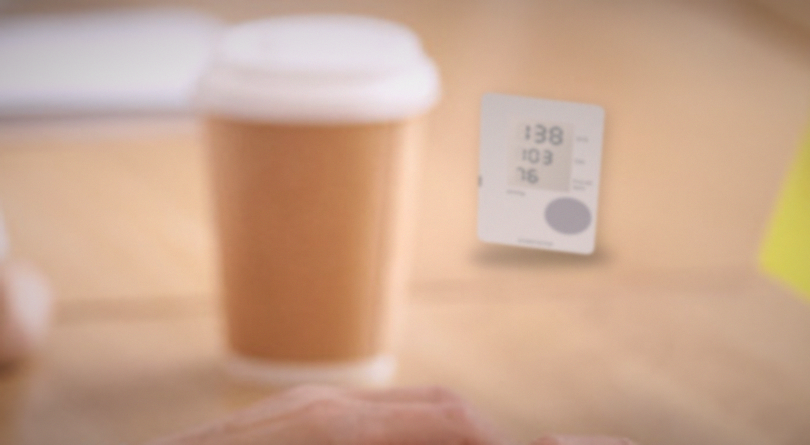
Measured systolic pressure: 138 mmHg
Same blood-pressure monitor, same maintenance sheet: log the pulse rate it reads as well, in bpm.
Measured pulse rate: 76 bpm
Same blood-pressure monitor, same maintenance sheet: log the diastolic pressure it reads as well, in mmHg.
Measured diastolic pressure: 103 mmHg
